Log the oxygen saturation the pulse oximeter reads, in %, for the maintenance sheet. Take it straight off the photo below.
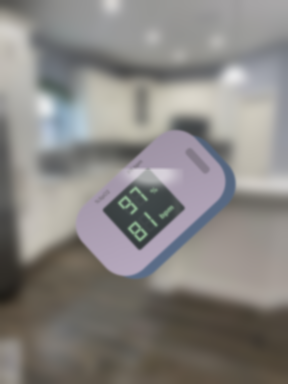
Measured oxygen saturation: 97 %
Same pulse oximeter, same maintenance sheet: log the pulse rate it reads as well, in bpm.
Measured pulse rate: 81 bpm
